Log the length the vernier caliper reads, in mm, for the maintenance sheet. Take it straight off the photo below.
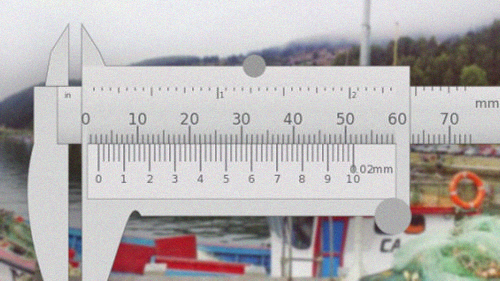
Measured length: 2.5 mm
